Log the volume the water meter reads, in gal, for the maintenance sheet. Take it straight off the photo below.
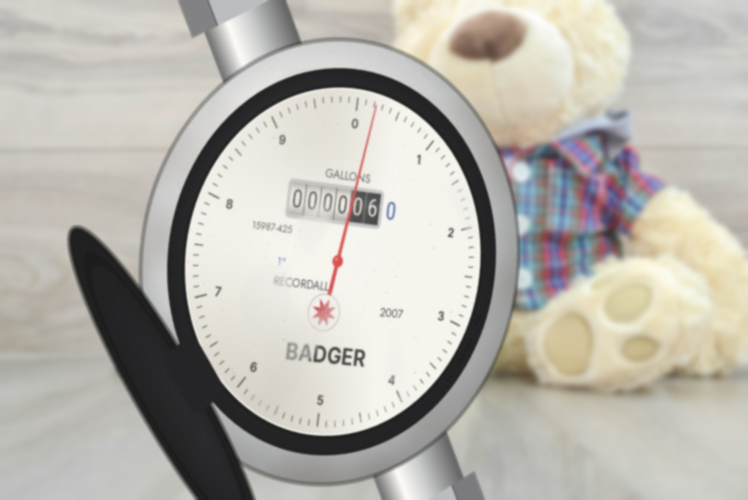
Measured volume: 60.2 gal
